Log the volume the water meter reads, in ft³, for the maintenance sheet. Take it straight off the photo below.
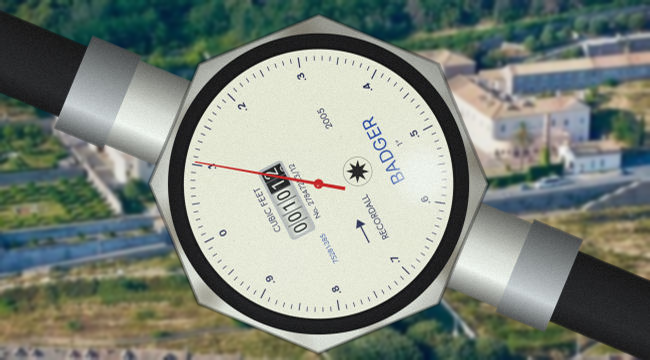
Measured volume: 1012.10 ft³
